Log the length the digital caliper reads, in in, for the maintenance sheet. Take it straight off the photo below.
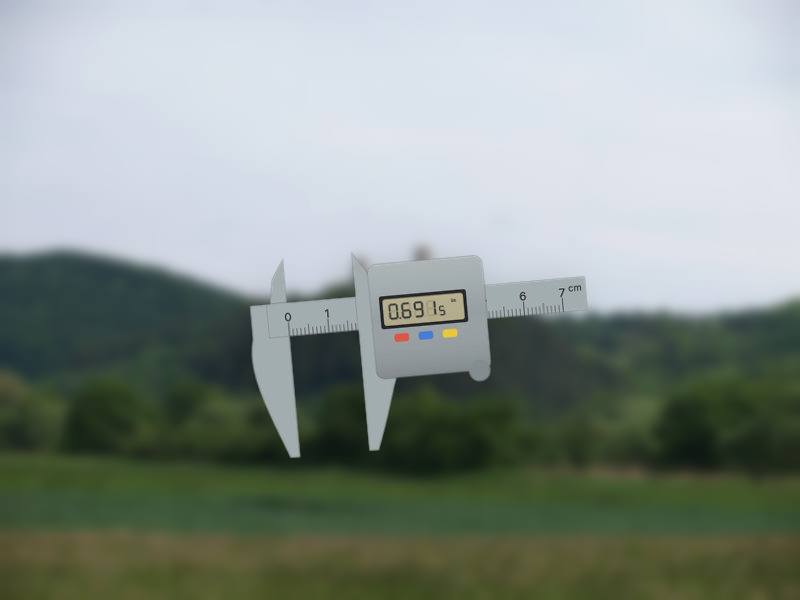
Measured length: 0.6915 in
